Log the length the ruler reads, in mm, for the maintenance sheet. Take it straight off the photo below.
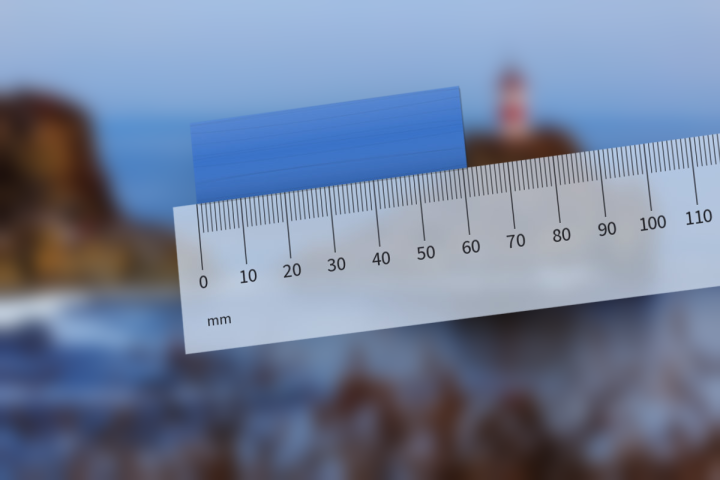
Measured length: 61 mm
